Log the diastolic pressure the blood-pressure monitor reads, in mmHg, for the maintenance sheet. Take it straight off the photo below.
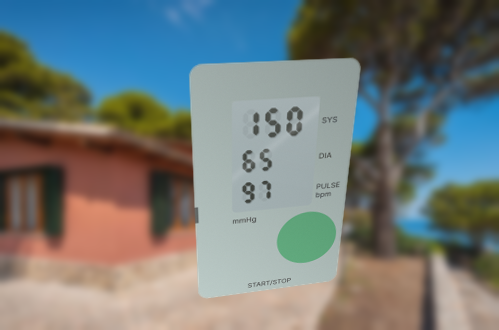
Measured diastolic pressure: 65 mmHg
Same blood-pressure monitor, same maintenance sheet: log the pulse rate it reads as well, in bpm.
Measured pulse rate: 97 bpm
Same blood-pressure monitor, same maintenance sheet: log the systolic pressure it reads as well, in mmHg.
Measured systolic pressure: 150 mmHg
